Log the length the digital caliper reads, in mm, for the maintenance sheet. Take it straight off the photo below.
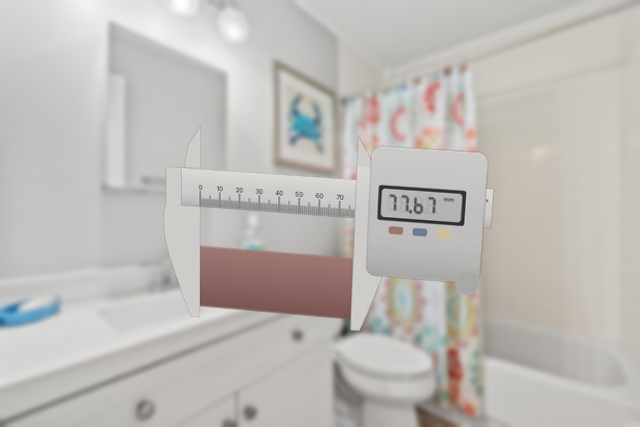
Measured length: 77.67 mm
